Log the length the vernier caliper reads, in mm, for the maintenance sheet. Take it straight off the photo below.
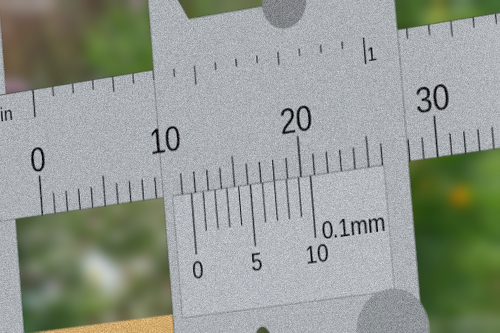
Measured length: 11.7 mm
